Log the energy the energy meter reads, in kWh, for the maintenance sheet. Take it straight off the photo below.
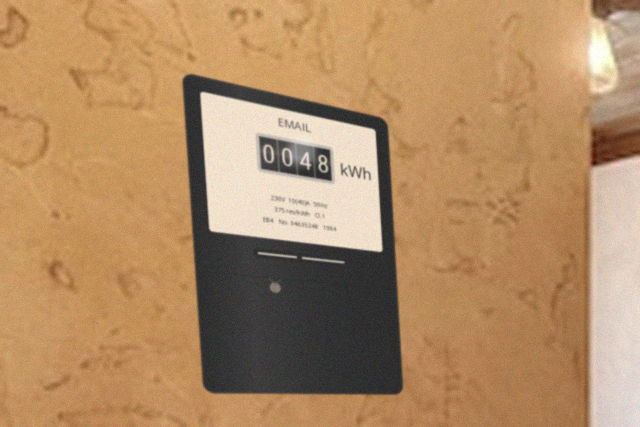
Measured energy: 48 kWh
